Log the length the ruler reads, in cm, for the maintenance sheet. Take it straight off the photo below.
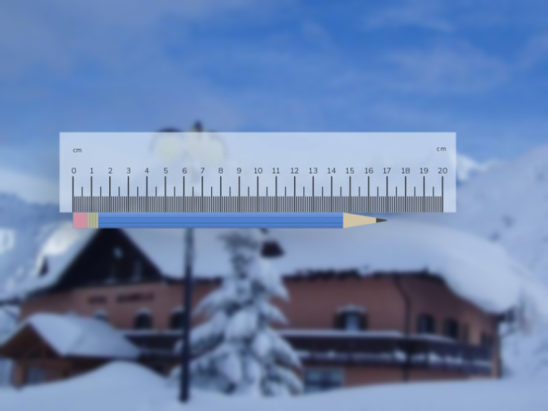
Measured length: 17 cm
